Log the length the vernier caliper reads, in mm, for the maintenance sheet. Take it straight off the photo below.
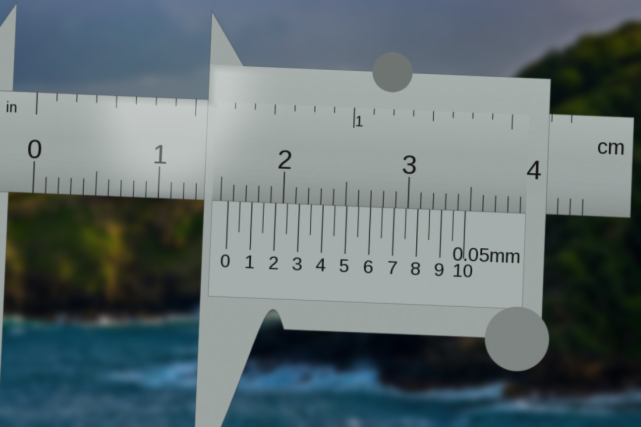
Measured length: 15.6 mm
